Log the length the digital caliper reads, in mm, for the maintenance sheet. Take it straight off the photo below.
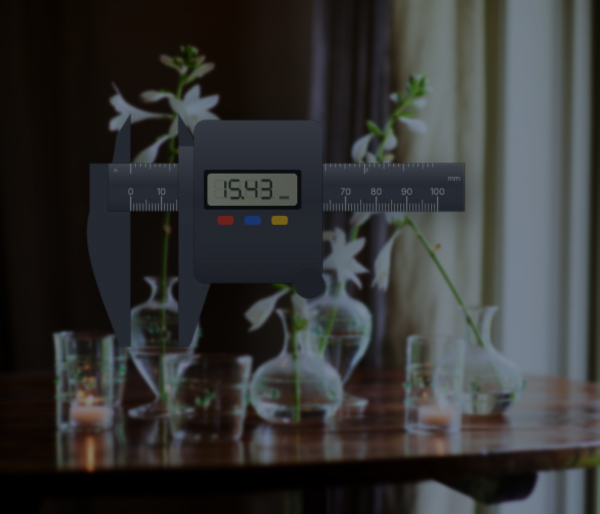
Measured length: 15.43 mm
